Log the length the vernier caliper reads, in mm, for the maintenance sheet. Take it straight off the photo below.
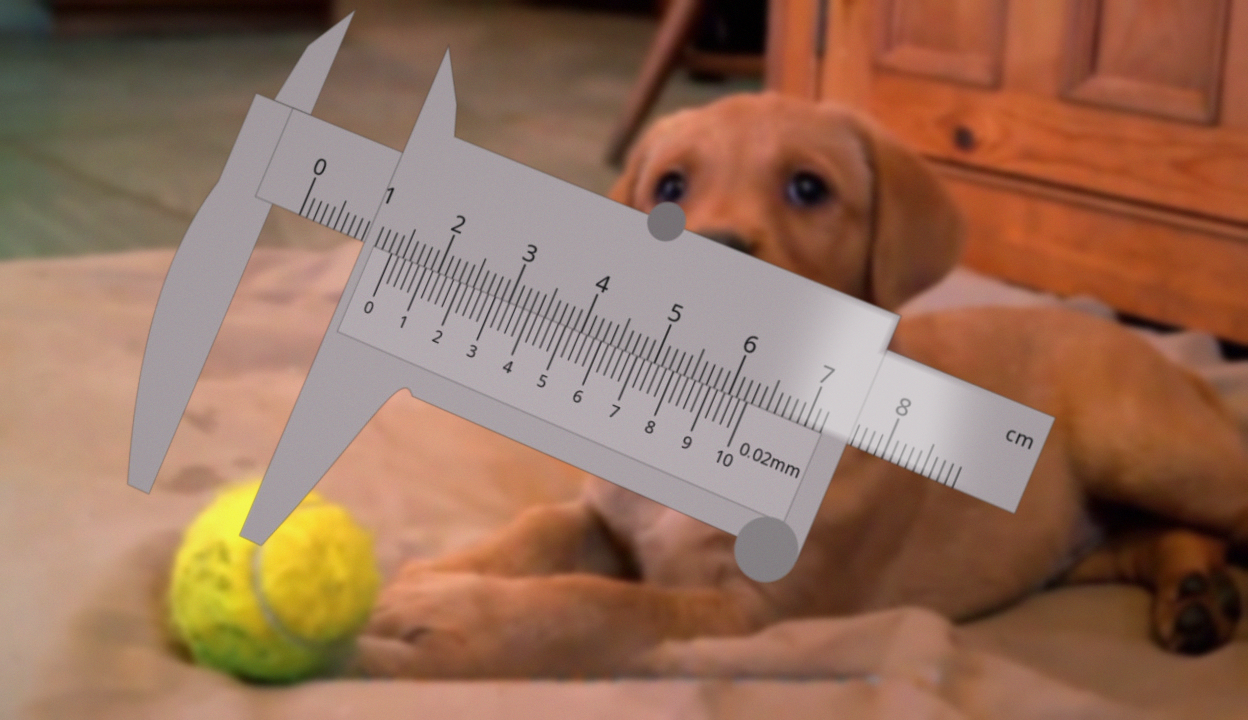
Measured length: 13.4 mm
